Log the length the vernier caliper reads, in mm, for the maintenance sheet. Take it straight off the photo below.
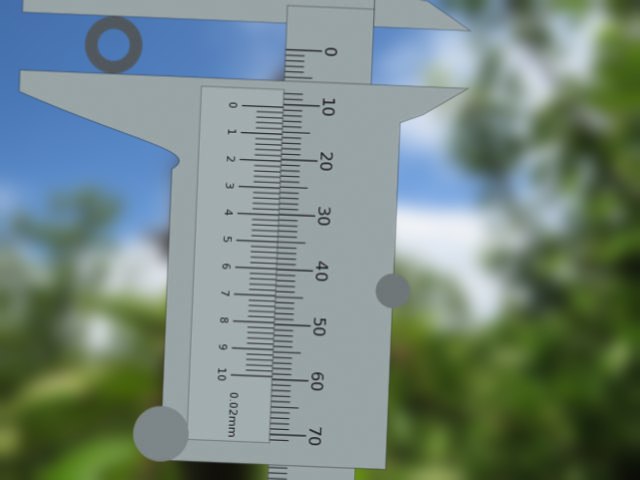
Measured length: 10.5 mm
